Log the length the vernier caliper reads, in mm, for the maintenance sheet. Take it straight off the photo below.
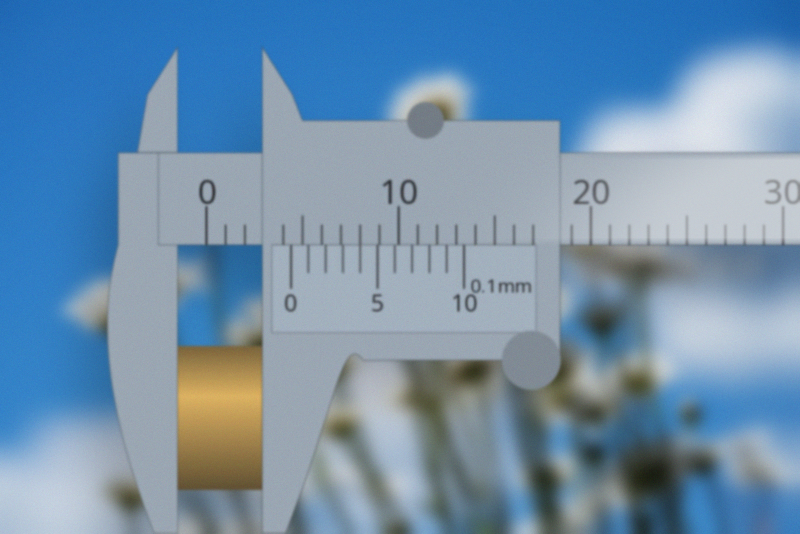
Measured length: 4.4 mm
